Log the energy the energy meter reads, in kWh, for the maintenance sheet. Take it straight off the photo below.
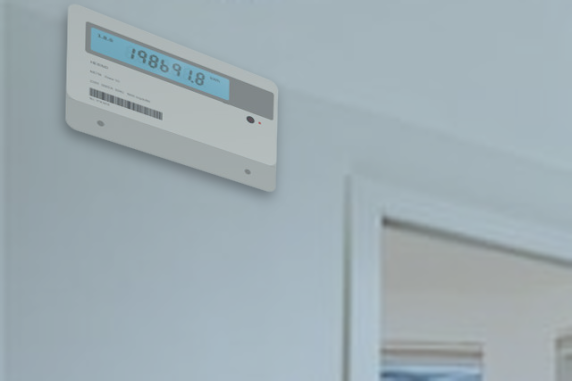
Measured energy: 198691.8 kWh
